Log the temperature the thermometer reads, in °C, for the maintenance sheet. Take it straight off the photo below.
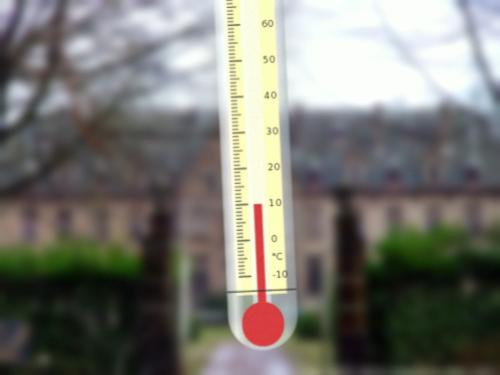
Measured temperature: 10 °C
